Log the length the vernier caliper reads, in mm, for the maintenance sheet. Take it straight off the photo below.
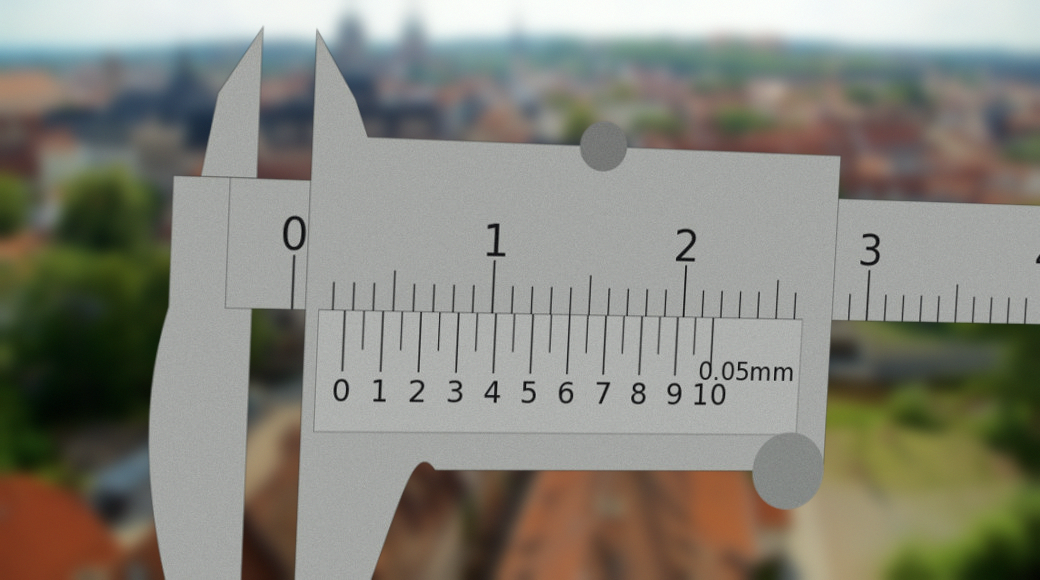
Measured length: 2.6 mm
